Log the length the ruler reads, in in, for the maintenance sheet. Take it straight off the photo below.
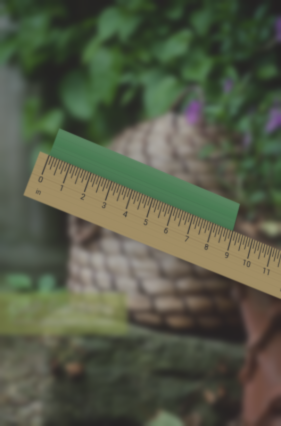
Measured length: 9 in
